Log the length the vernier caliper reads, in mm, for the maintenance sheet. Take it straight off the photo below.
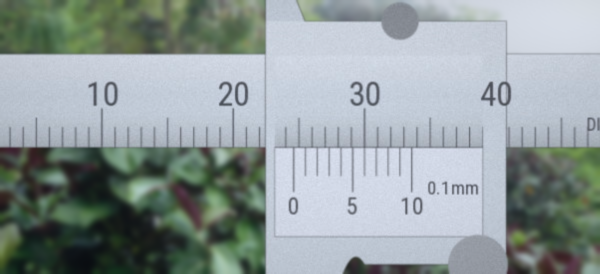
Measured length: 24.6 mm
